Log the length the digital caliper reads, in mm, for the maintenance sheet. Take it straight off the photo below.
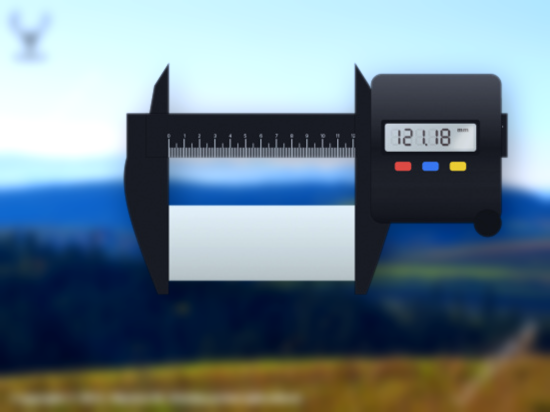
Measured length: 121.18 mm
